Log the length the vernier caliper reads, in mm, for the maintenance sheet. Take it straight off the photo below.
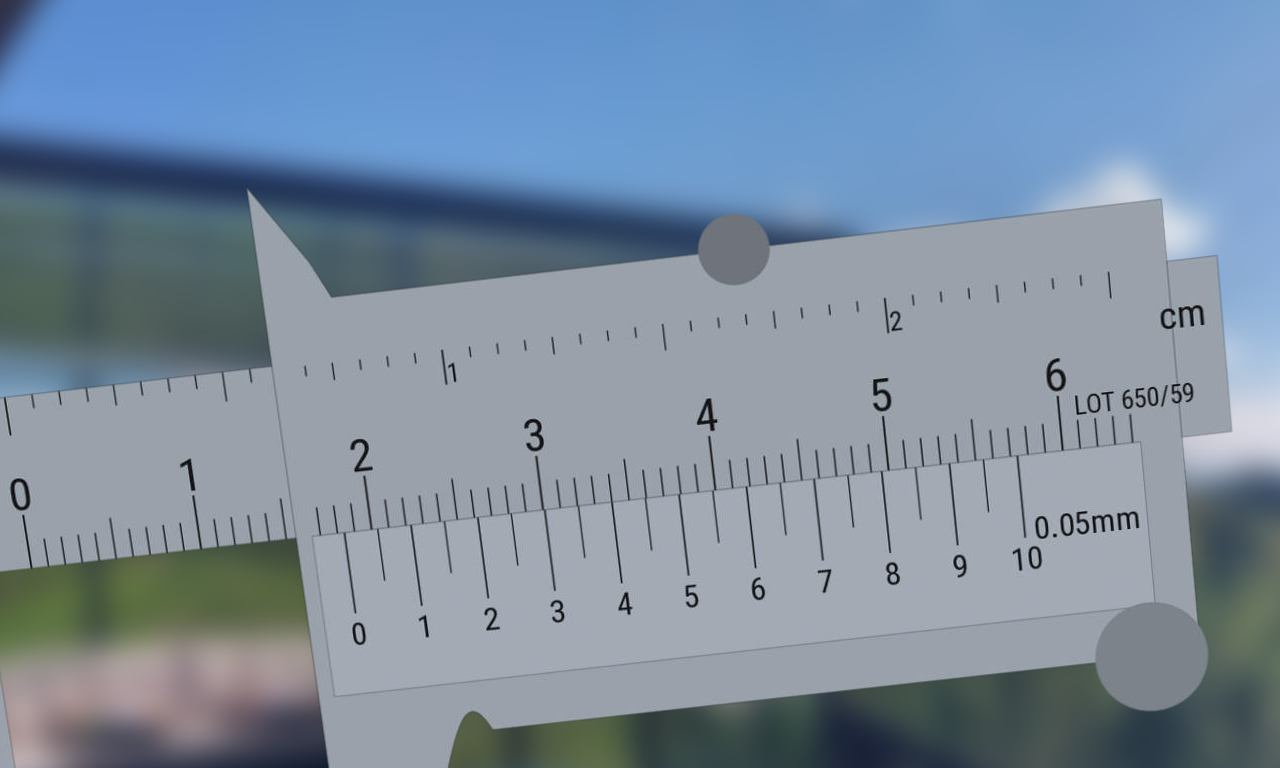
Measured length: 18.4 mm
